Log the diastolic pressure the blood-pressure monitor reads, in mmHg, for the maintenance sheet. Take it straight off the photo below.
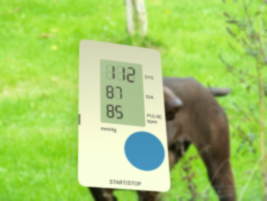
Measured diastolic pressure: 87 mmHg
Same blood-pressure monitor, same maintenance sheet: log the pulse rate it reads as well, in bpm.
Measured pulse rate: 85 bpm
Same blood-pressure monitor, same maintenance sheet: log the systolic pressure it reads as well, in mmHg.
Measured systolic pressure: 112 mmHg
